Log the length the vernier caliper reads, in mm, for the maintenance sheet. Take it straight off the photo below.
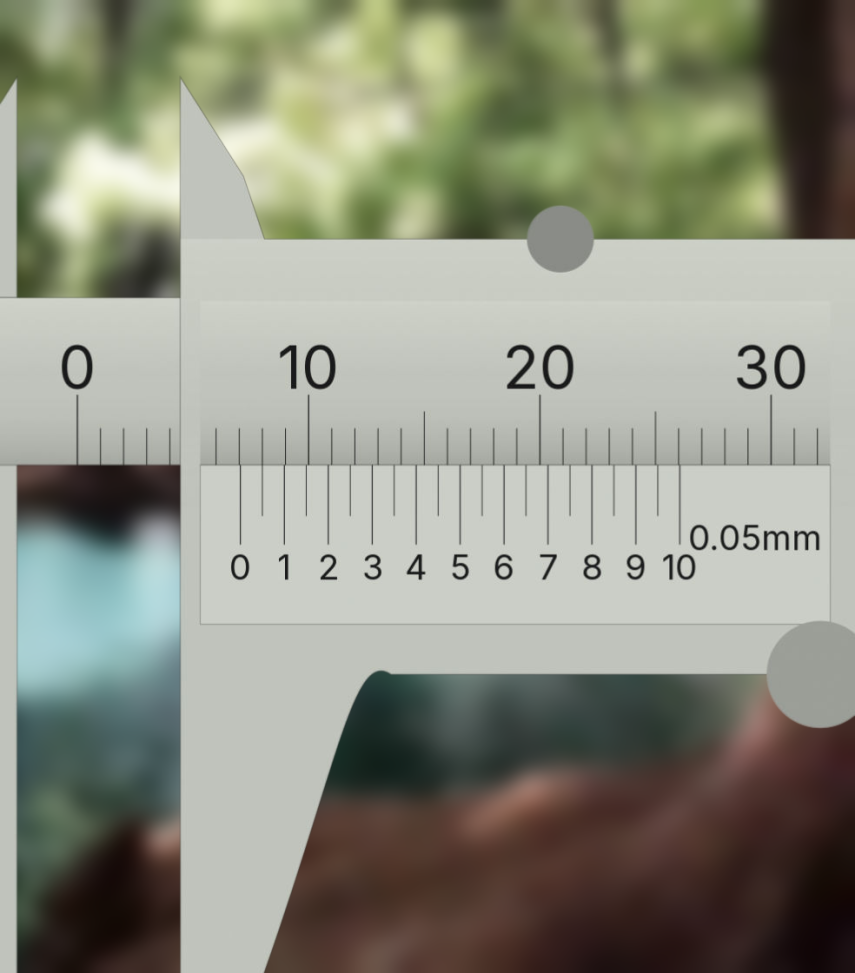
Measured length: 7.05 mm
